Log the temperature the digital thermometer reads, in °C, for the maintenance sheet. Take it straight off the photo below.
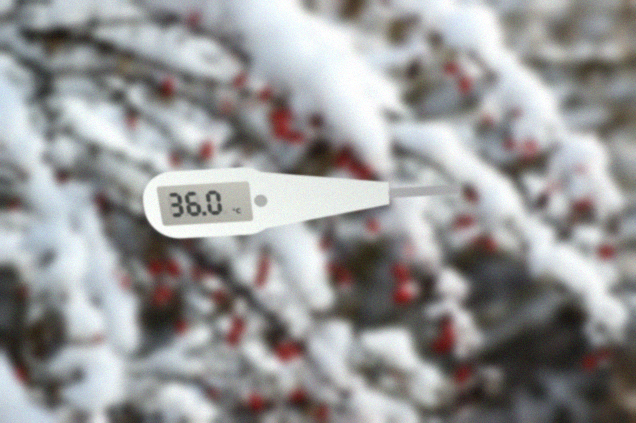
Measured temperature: 36.0 °C
